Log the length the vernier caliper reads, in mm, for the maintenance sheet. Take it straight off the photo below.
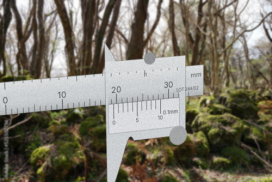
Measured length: 19.4 mm
